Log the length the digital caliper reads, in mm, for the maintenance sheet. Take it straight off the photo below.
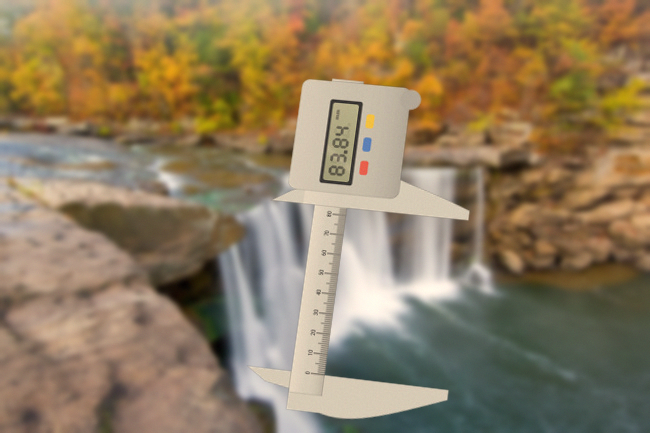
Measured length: 83.84 mm
